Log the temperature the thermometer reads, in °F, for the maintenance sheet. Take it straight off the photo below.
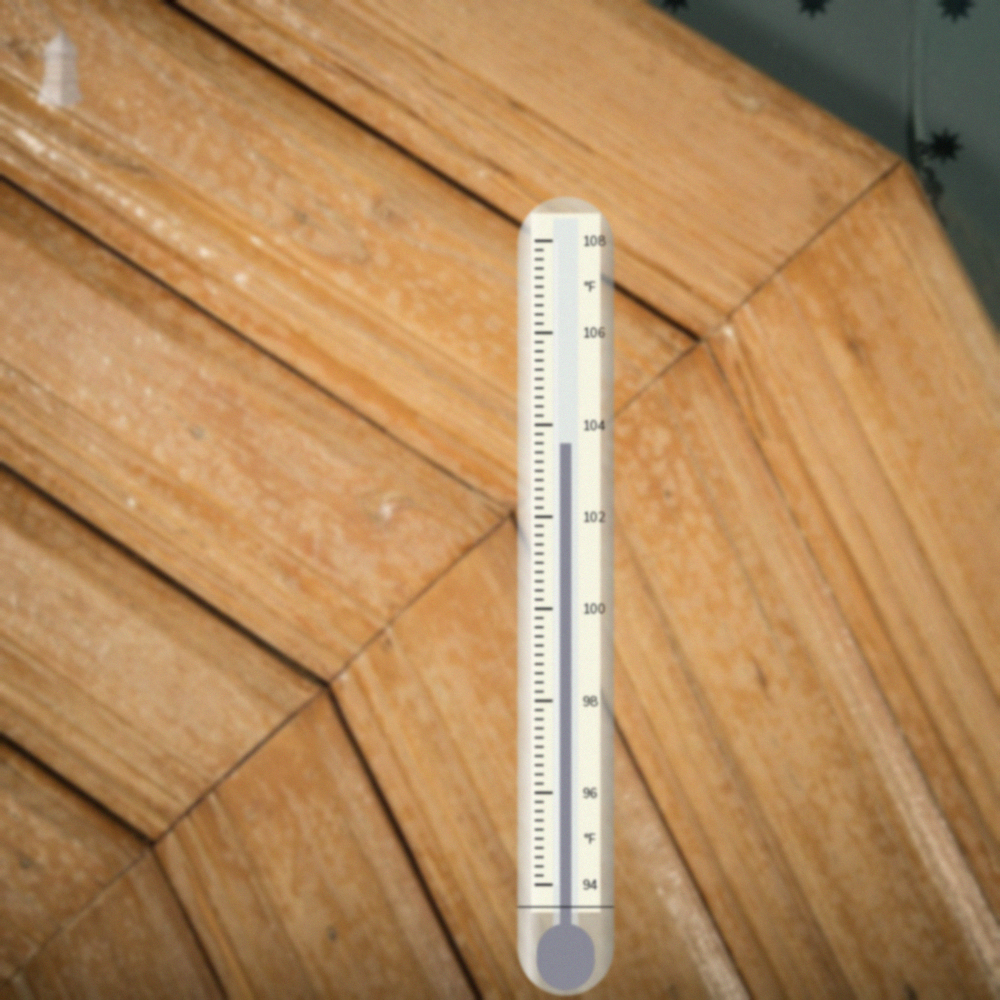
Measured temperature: 103.6 °F
